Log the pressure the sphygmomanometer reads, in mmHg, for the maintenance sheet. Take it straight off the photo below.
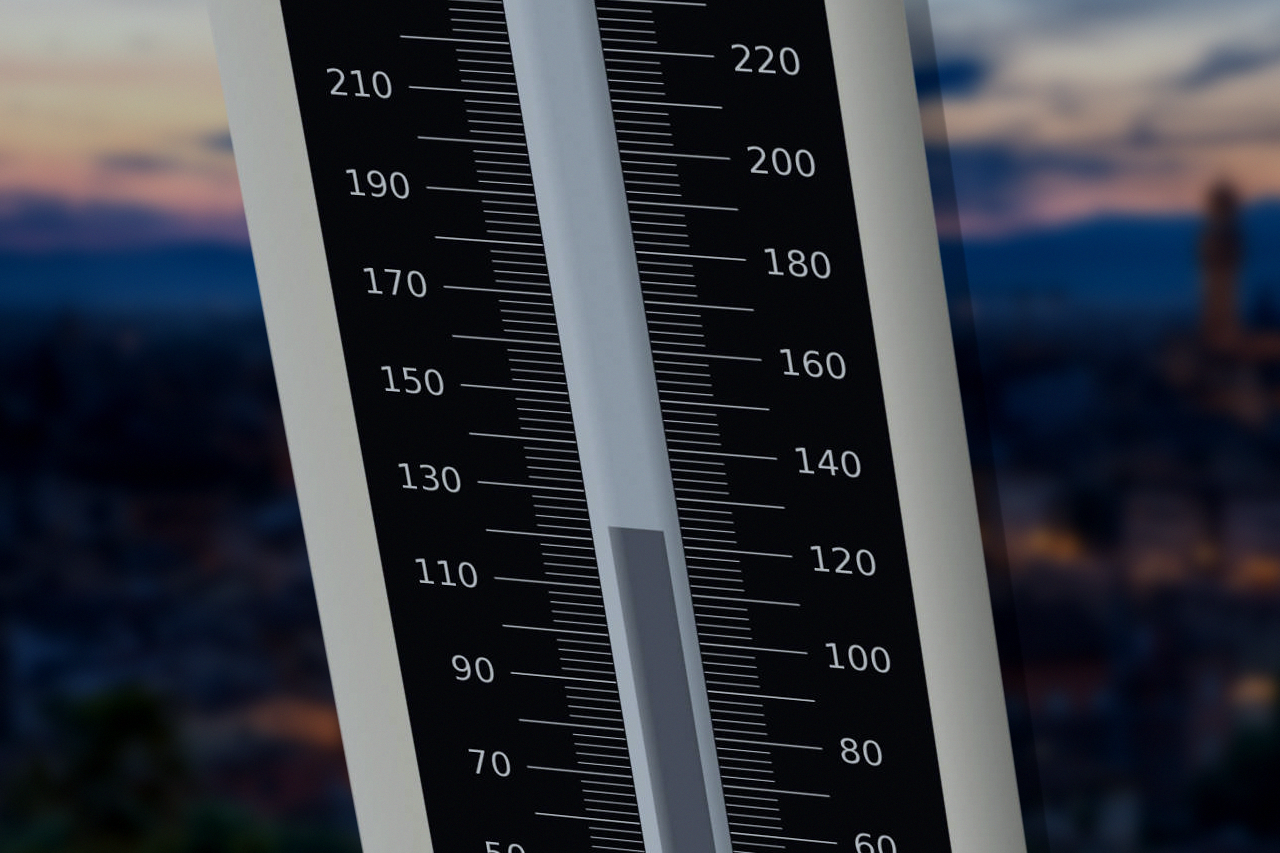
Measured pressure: 123 mmHg
